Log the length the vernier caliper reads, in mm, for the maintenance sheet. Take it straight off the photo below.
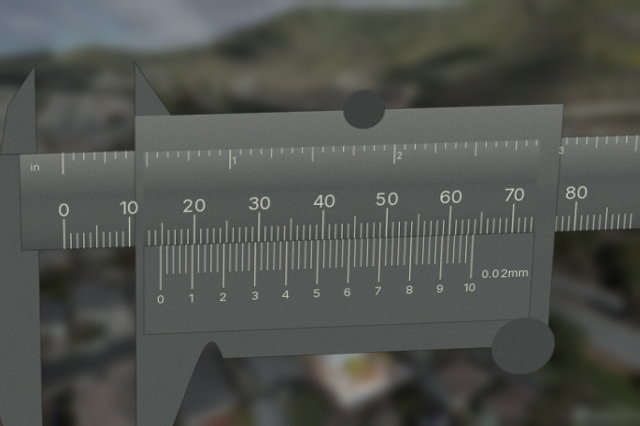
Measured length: 14.8 mm
